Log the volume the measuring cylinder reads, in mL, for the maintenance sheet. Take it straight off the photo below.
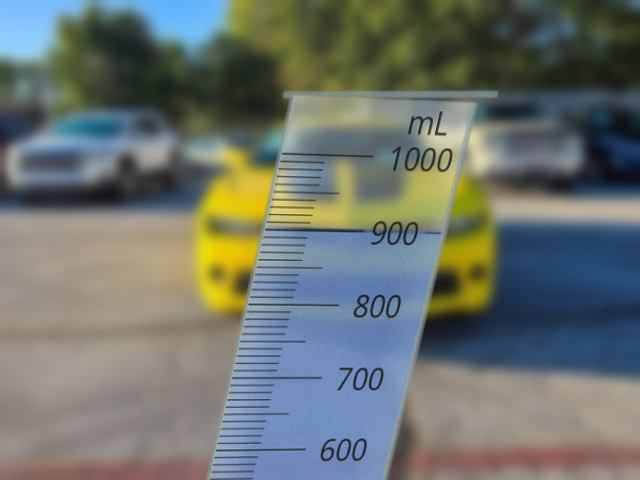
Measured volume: 900 mL
